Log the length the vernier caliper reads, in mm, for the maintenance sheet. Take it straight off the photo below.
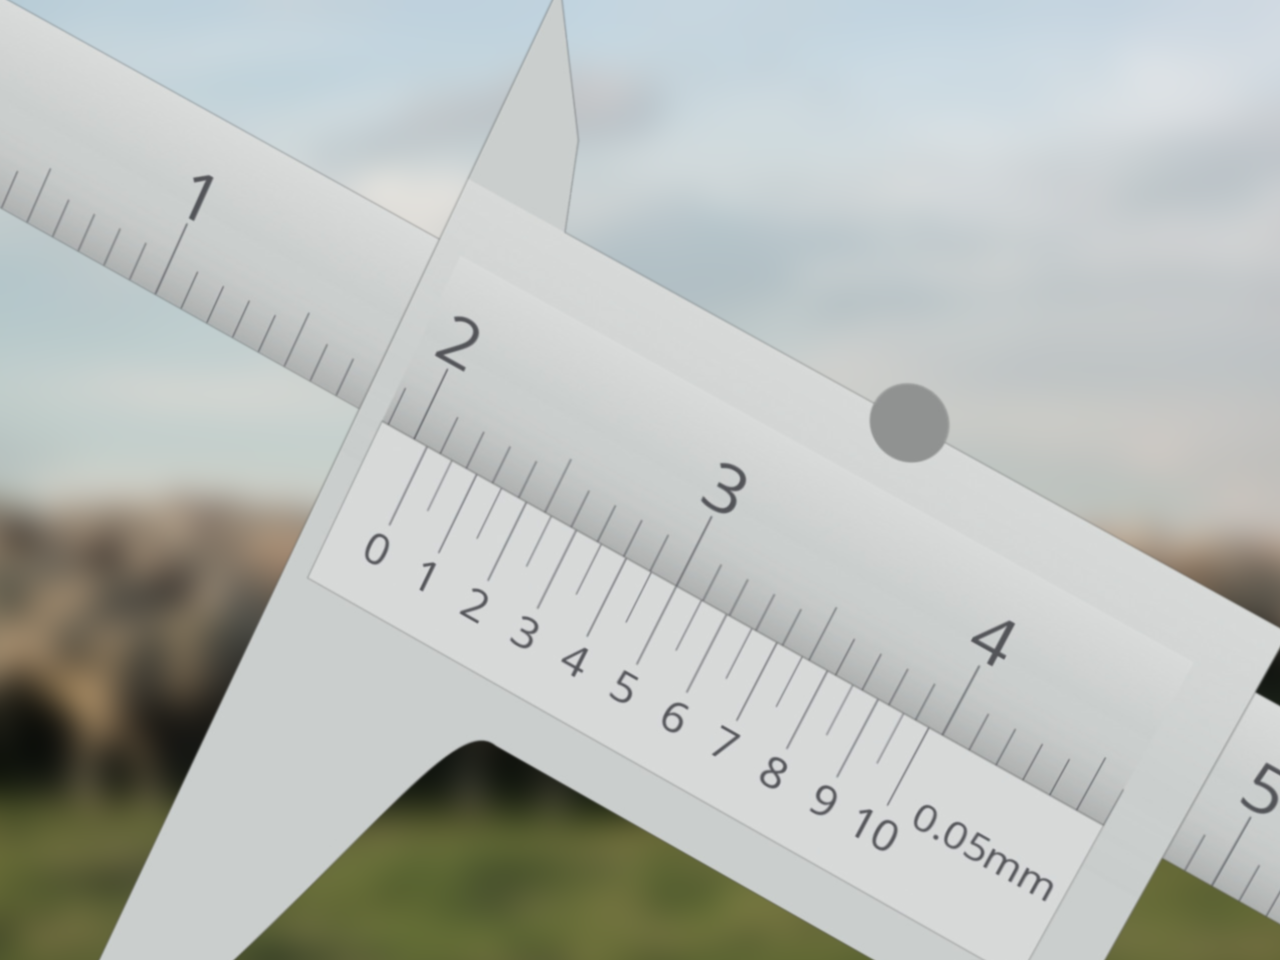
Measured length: 20.50 mm
